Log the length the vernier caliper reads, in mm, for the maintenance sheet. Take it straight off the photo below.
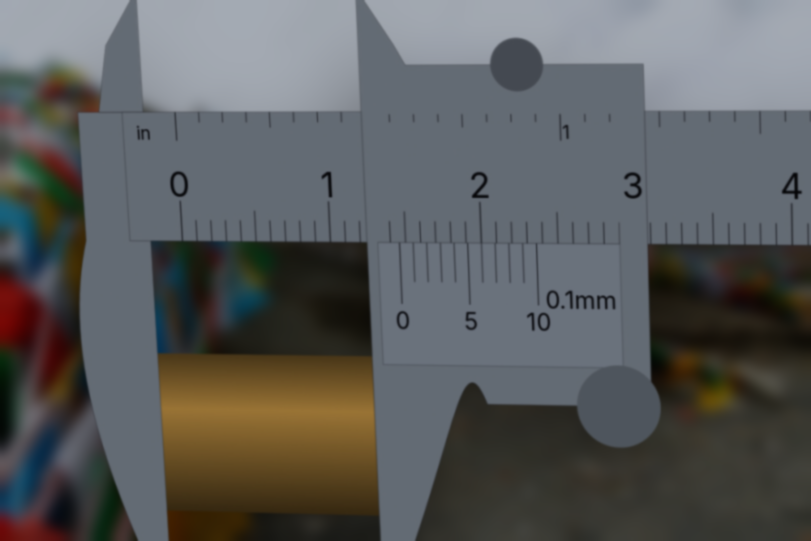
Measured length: 14.6 mm
